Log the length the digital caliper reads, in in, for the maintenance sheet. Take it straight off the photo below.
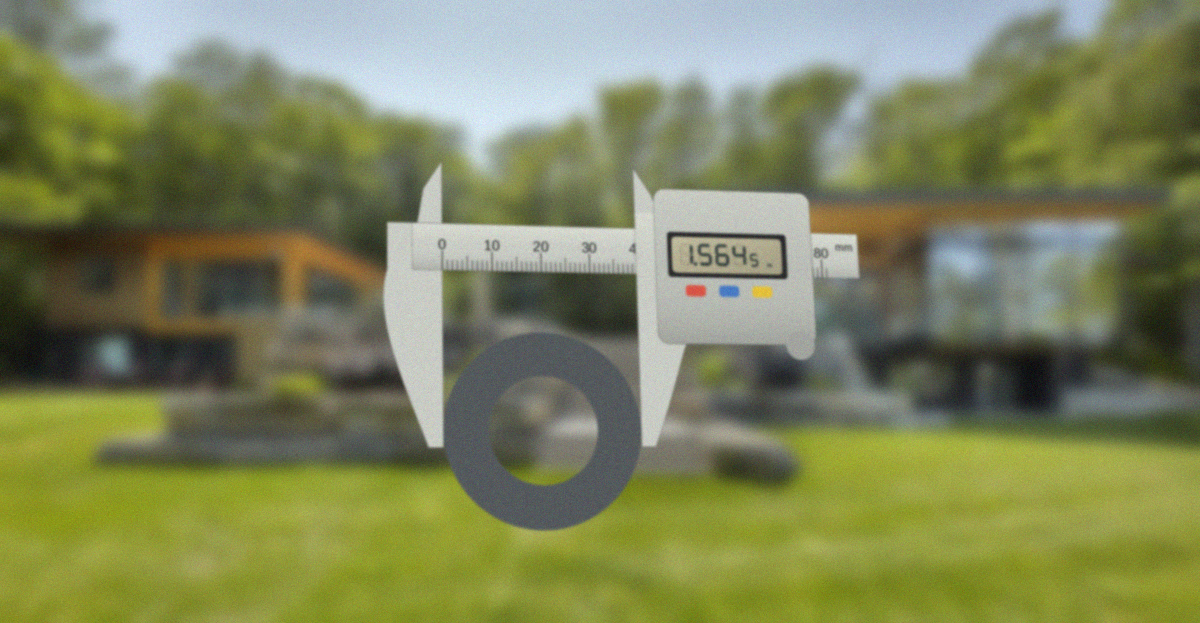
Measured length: 1.5645 in
